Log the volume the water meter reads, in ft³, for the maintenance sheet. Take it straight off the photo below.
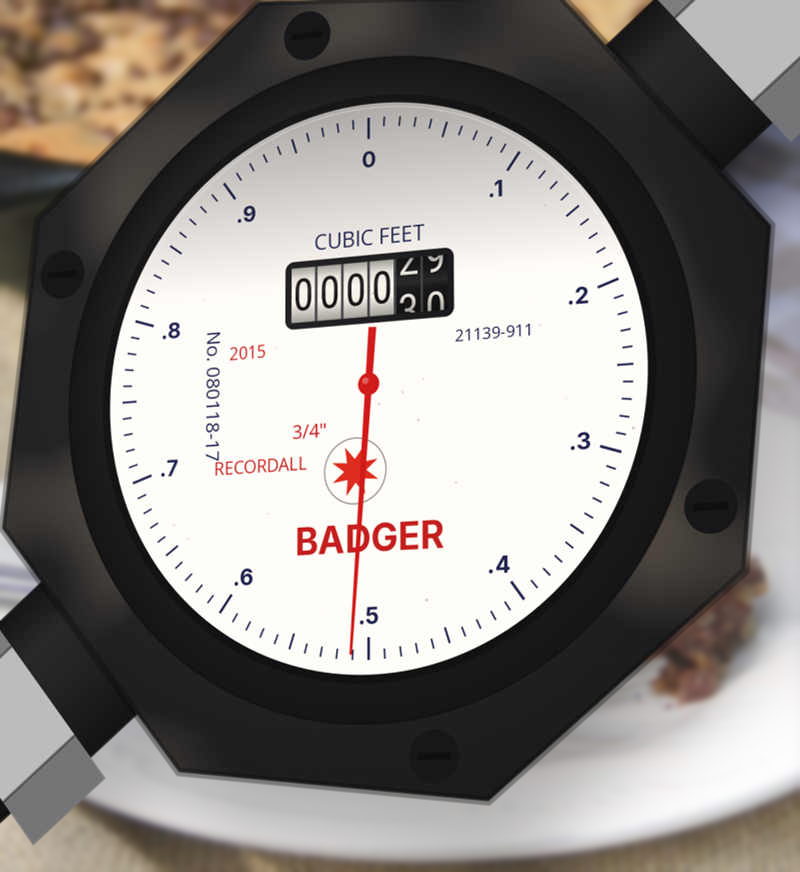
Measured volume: 29.51 ft³
